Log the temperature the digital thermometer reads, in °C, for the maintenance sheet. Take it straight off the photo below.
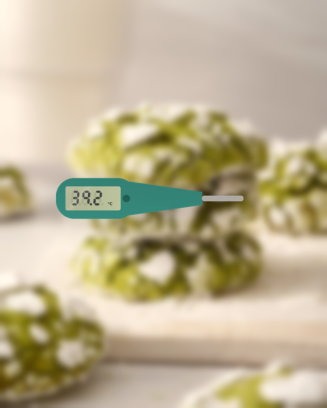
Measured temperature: 39.2 °C
